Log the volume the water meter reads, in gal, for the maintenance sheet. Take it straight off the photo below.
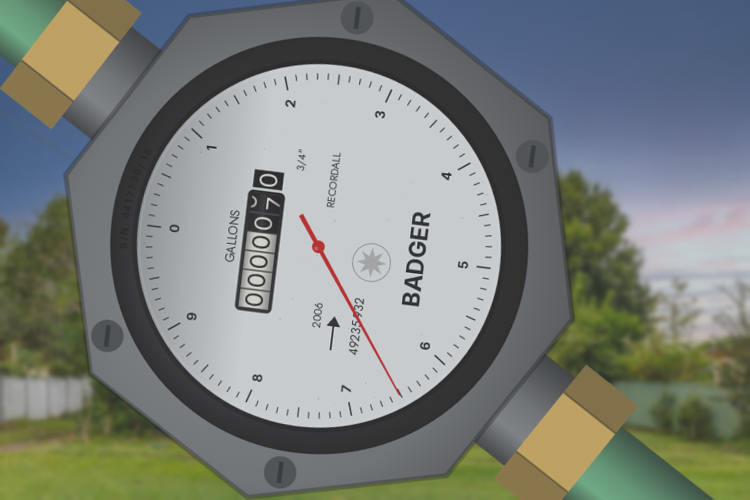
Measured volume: 66.5 gal
